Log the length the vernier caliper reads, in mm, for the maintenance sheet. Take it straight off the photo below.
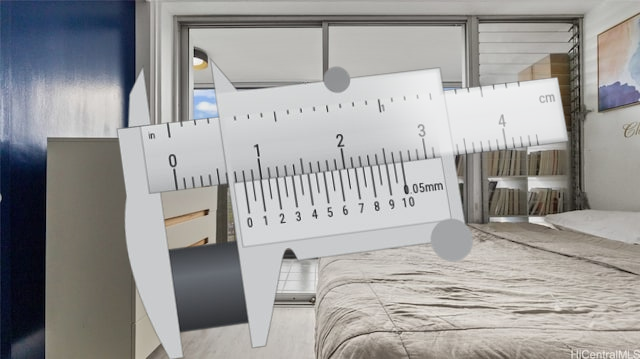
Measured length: 8.0 mm
